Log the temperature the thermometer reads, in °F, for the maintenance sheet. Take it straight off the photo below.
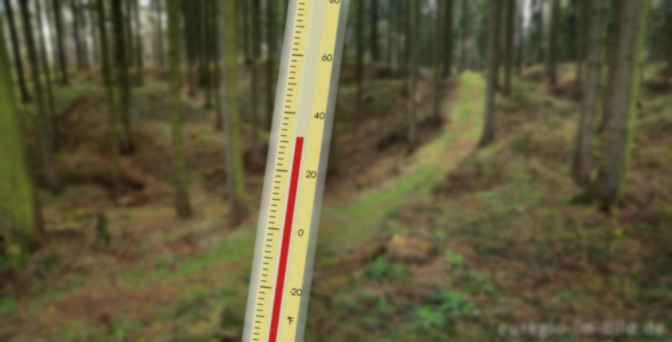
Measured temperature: 32 °F
